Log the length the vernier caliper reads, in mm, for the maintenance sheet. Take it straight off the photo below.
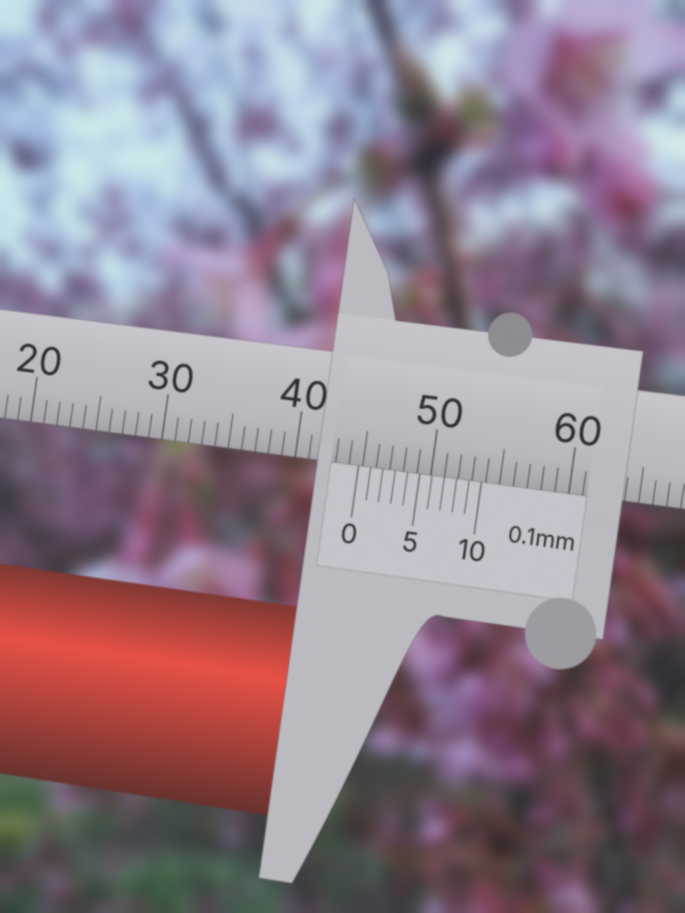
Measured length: 44.7 mm
